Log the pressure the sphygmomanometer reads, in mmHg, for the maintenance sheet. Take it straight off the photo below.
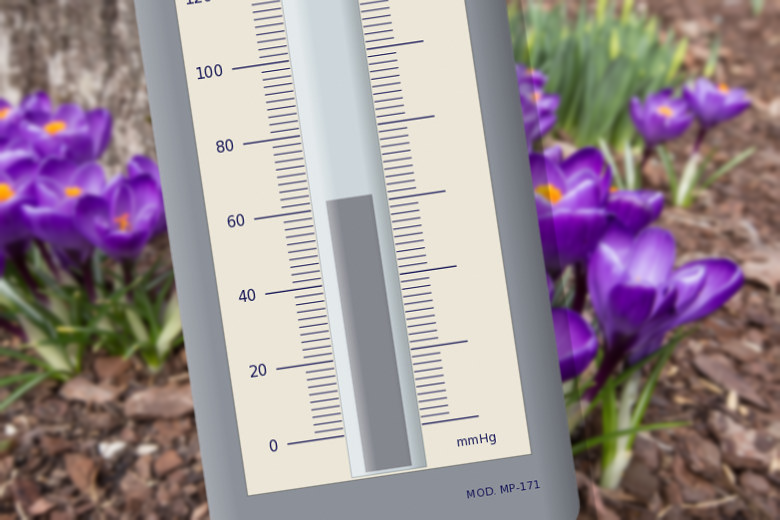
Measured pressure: 62 mmHg
